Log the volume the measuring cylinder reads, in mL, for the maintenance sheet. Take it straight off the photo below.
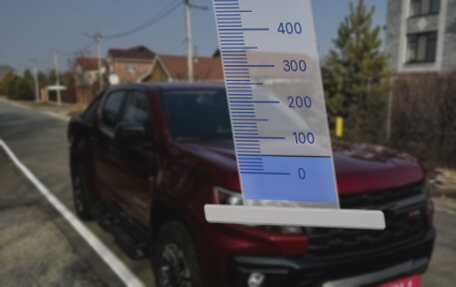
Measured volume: 50 mL
